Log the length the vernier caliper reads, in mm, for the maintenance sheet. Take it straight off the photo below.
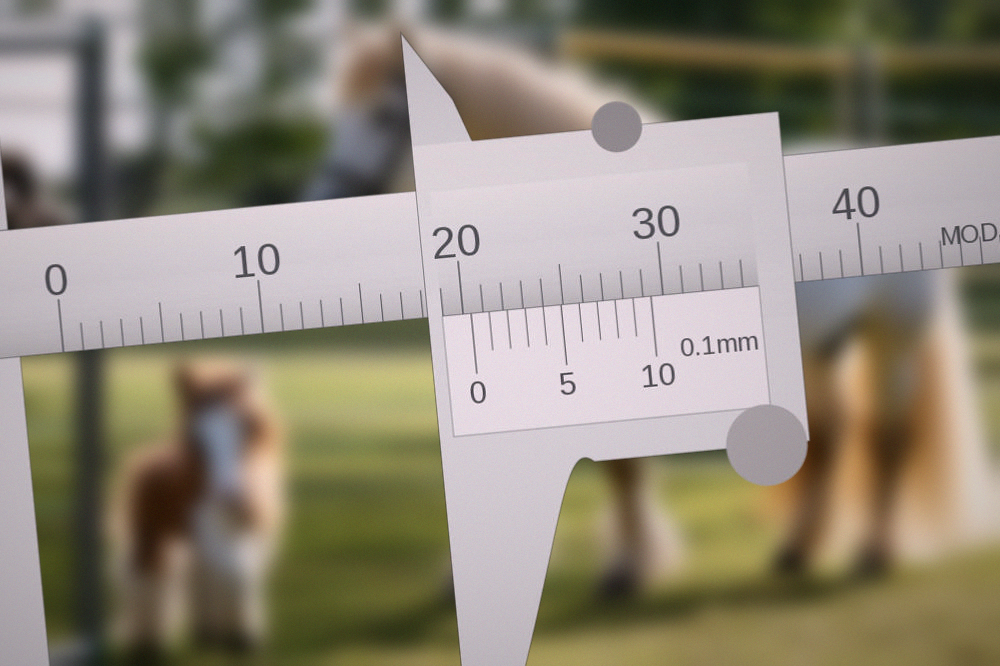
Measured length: 20.4 mm
